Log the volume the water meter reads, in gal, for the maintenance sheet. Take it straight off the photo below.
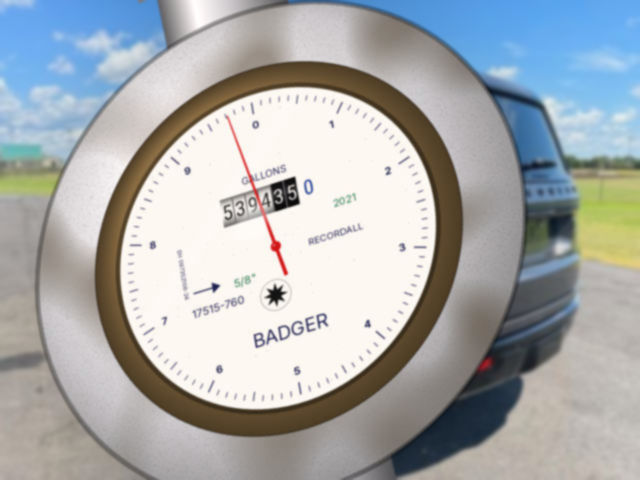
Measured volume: 5394349.7 gal
